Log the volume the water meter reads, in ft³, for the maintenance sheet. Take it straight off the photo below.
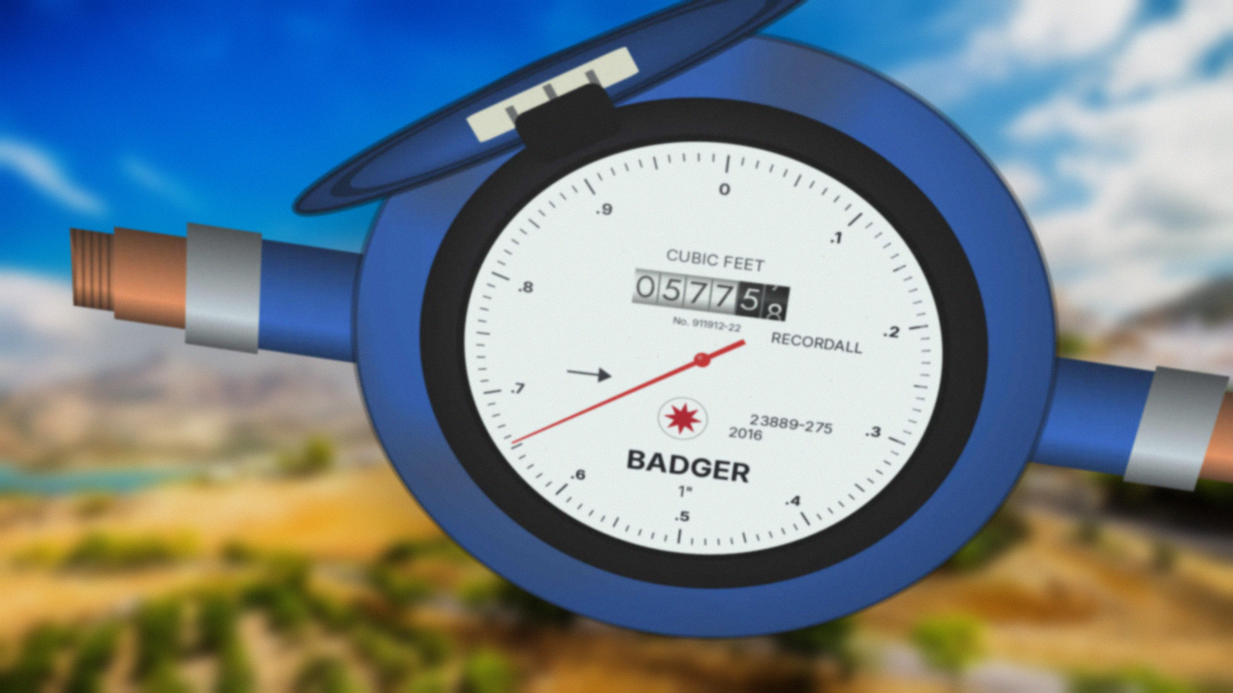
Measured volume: 57757.65 ft³
